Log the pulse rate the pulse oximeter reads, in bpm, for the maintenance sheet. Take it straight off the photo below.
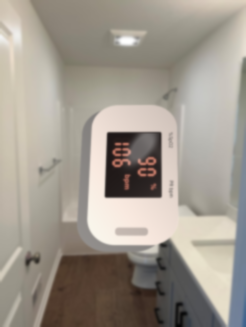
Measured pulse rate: 106 bpm
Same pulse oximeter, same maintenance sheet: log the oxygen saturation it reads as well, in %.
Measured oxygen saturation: 90 %
